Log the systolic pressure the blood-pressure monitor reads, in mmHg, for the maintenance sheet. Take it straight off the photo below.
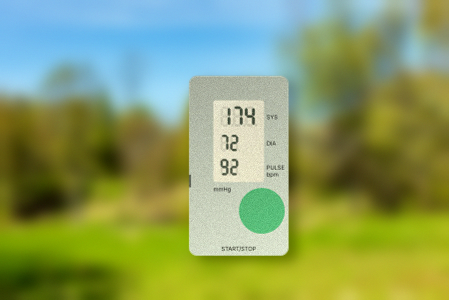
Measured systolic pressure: 174 mmHg
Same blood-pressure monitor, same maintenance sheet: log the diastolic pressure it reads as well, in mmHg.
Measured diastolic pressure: 72 mmHg
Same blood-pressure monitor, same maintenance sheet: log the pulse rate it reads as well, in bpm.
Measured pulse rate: 92 bpm
